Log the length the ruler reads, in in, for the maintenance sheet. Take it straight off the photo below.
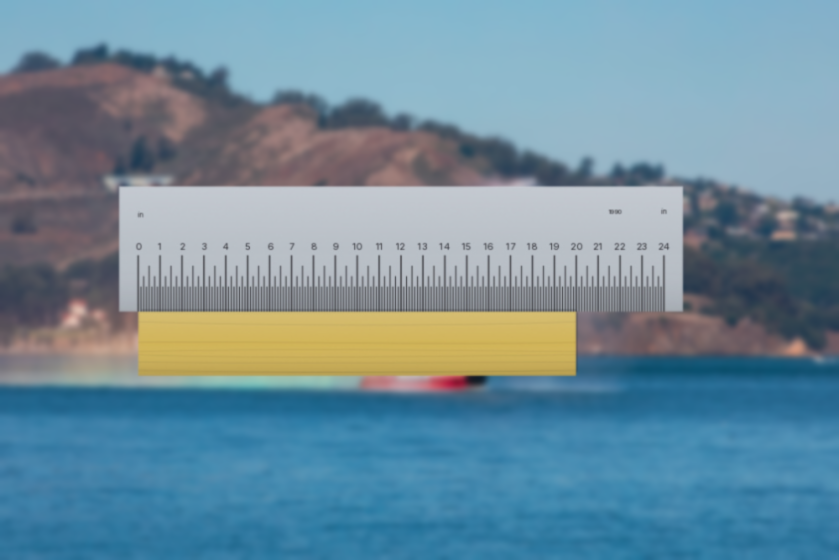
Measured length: 20 in
